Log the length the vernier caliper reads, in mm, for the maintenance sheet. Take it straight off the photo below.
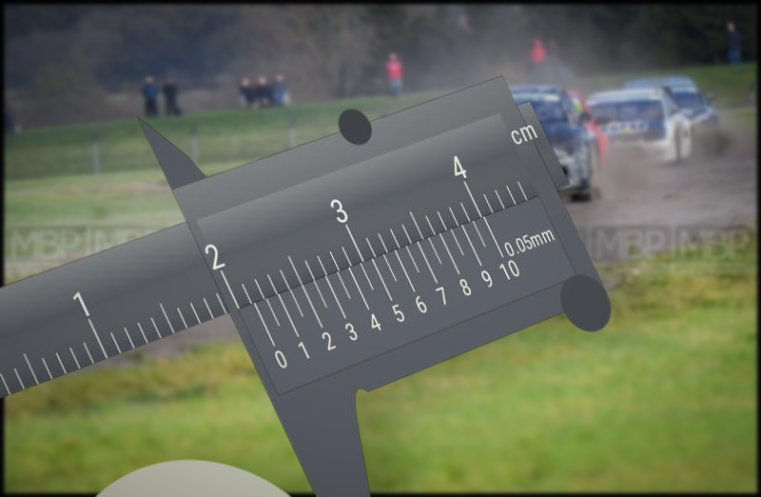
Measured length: 21.2 mm
